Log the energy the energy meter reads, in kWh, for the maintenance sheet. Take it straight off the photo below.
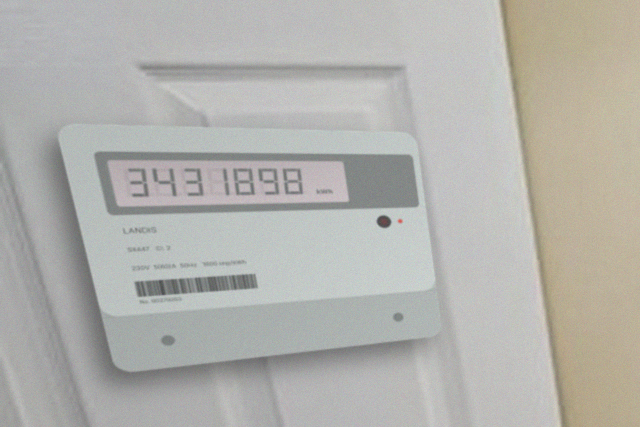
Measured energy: 3431898 kWh
